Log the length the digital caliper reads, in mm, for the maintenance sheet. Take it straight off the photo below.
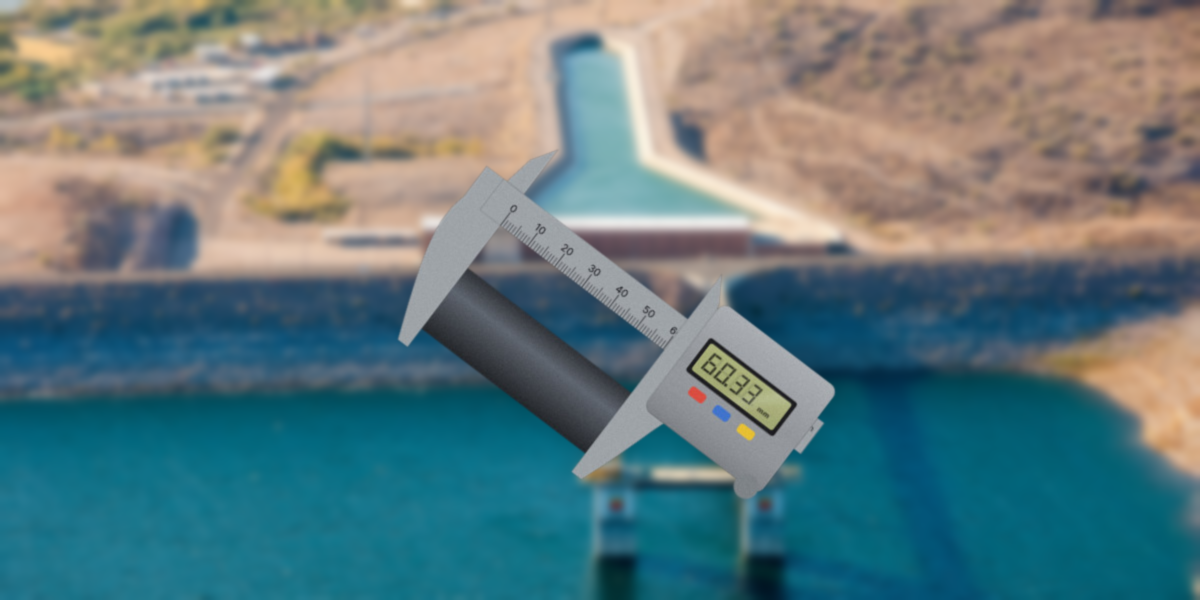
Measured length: 60.33 mm
